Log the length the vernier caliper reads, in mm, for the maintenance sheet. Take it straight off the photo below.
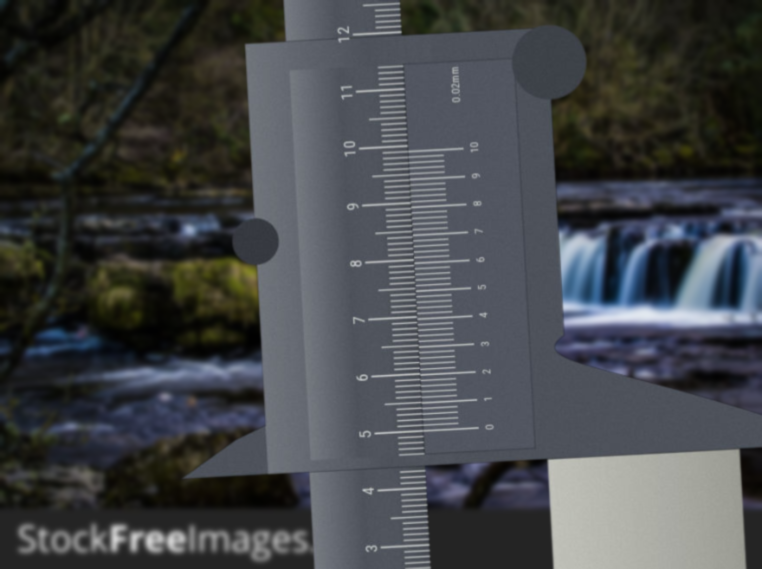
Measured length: 50.0 mm
